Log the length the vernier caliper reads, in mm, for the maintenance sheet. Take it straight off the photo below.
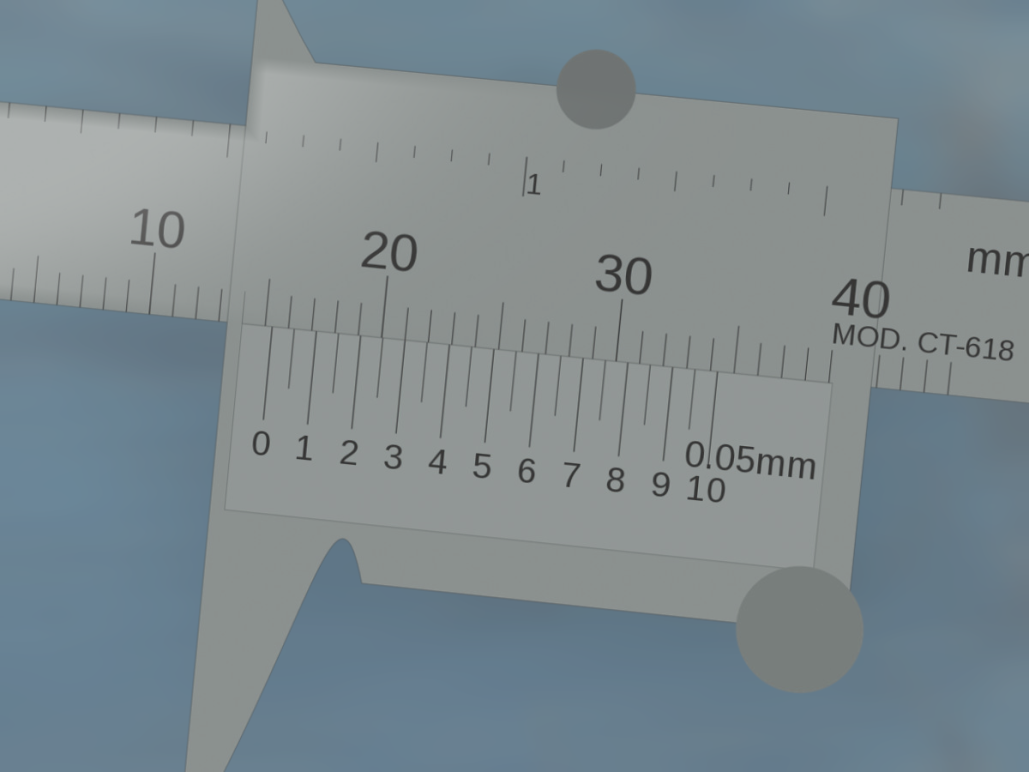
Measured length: 15.30 mm
